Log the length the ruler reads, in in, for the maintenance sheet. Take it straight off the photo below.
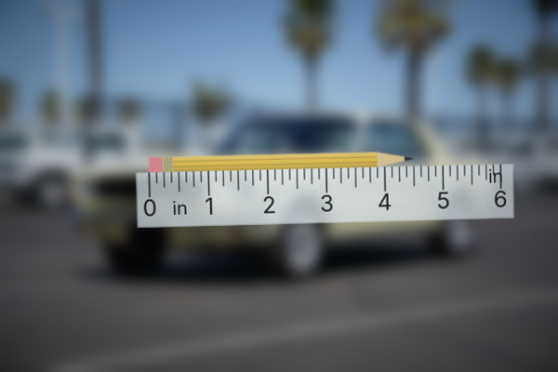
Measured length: 4.5 in
